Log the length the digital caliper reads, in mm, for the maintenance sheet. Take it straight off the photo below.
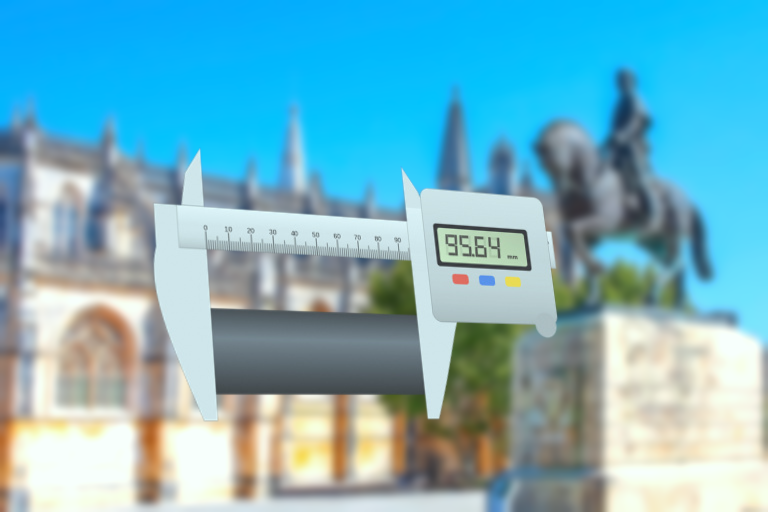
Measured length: 95.64 mm
